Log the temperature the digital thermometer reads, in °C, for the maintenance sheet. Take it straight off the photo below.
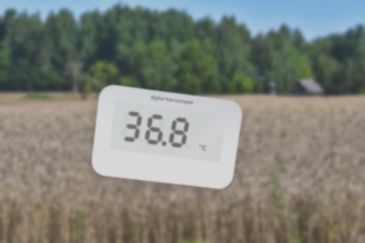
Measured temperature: 36.8 °C
